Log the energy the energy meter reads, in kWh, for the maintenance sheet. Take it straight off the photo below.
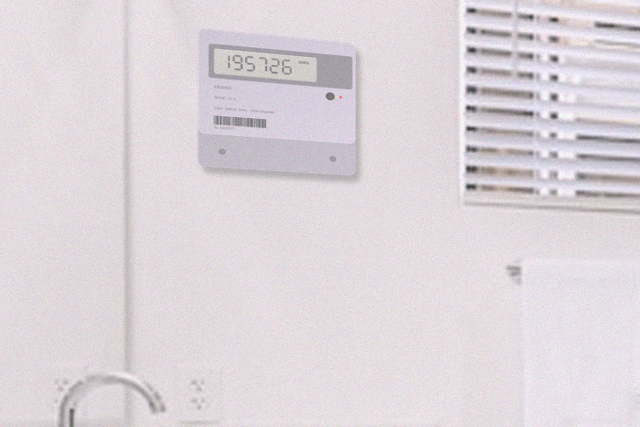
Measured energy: 195726 kWh
